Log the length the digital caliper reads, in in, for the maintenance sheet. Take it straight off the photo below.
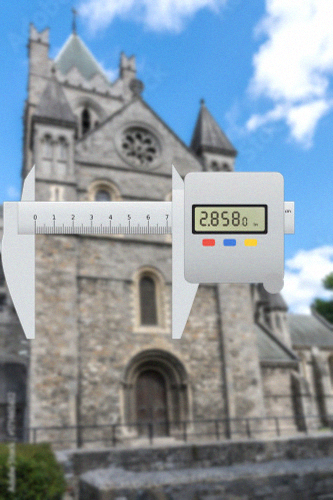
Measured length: 2.8580 in
